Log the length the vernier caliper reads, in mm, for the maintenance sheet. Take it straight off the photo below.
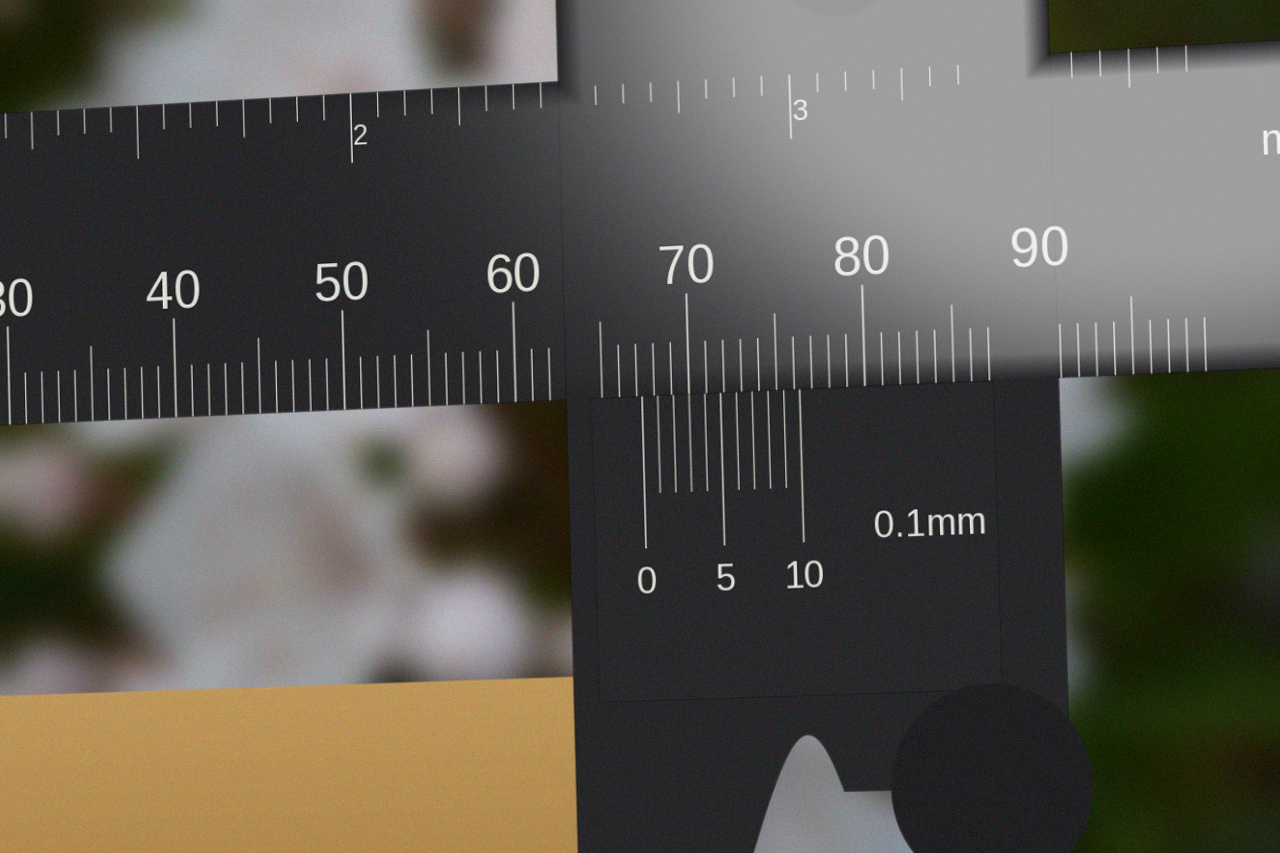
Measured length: 67.3 mm
